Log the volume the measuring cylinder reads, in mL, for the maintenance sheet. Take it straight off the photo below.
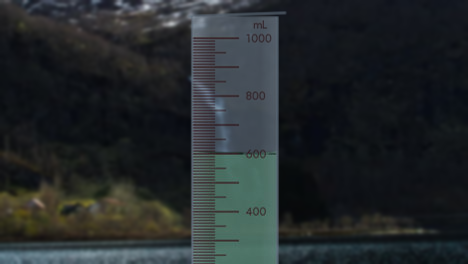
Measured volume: 600 mL
